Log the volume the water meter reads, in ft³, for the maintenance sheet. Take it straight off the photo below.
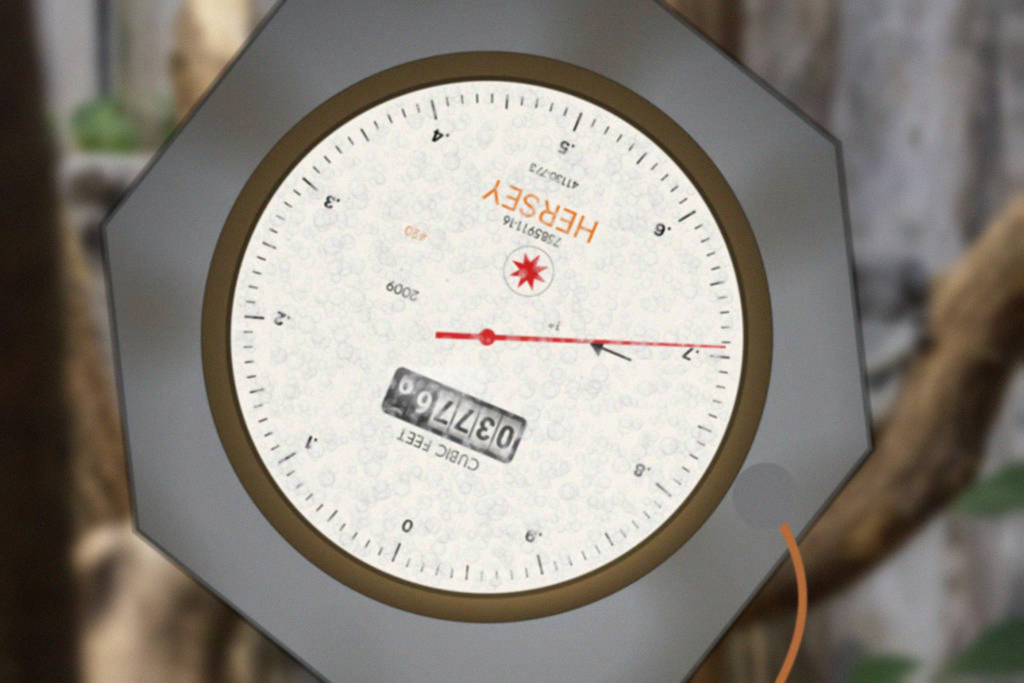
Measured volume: 37768.69 ft³
